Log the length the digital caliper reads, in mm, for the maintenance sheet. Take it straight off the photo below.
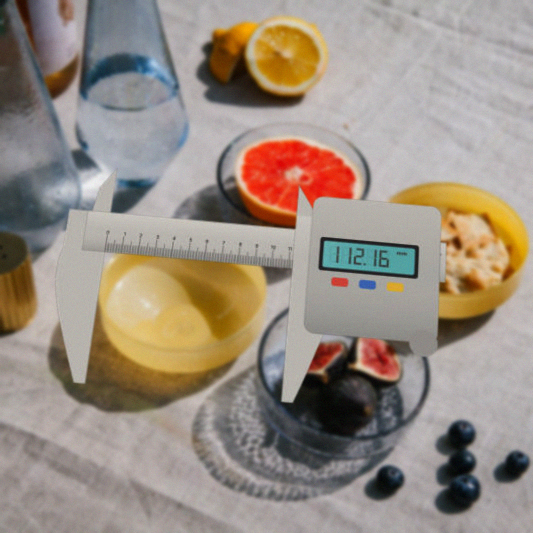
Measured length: 112.16 mm
